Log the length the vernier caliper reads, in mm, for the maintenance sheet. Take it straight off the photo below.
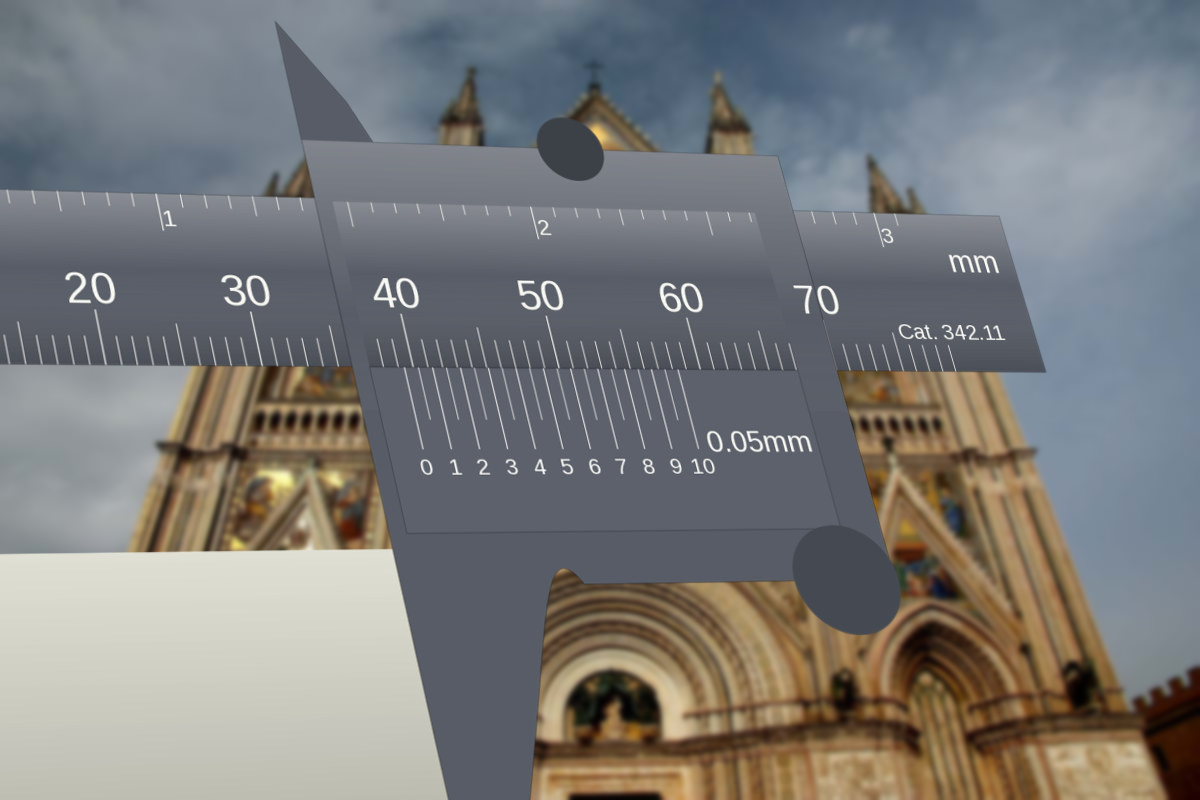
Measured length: 39.4 mm
